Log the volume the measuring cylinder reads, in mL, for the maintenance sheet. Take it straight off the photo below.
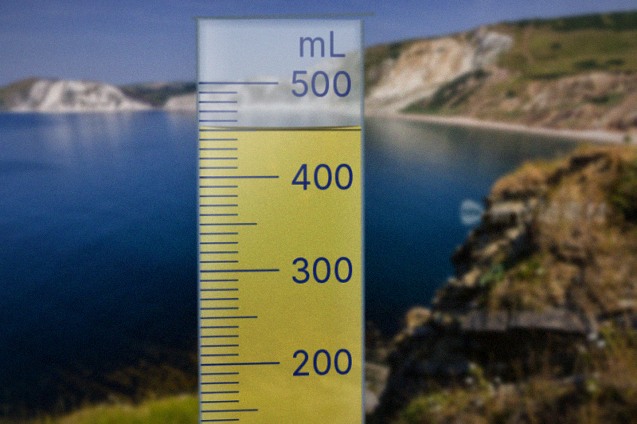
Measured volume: 450 mL
